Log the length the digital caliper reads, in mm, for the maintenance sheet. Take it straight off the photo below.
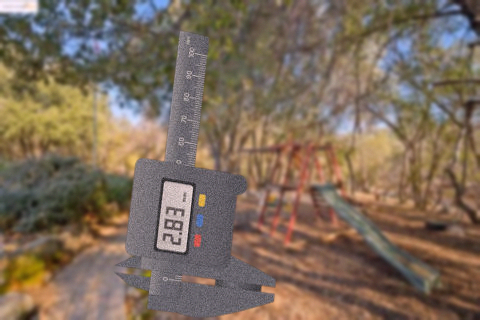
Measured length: 2.83 mm
